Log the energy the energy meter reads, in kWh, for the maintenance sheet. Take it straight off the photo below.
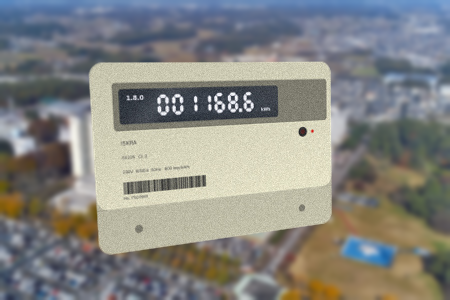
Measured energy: 1168.6 kWh
